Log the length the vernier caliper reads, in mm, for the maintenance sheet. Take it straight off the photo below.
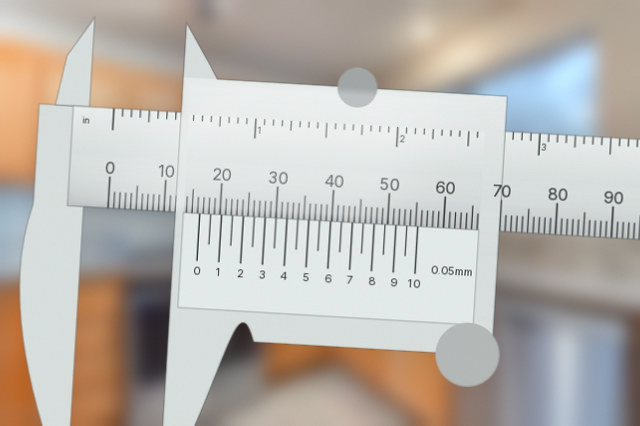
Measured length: 16.4 mm
